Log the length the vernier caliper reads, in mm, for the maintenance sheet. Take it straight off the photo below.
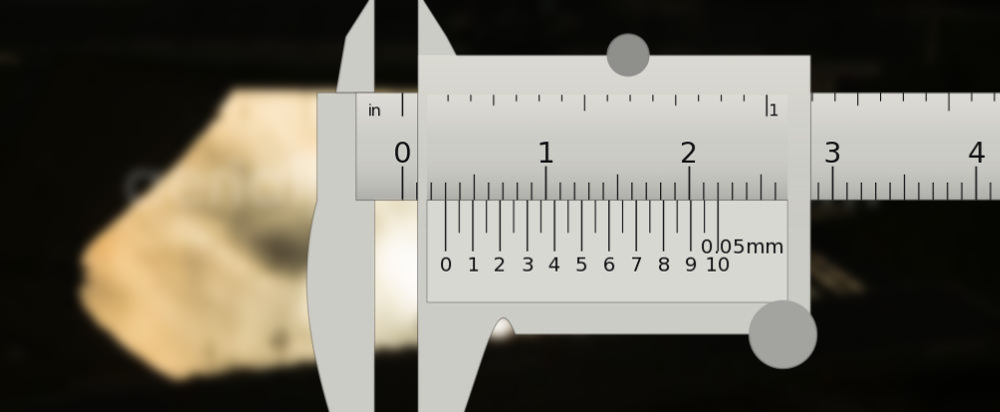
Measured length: 3.0 mm
